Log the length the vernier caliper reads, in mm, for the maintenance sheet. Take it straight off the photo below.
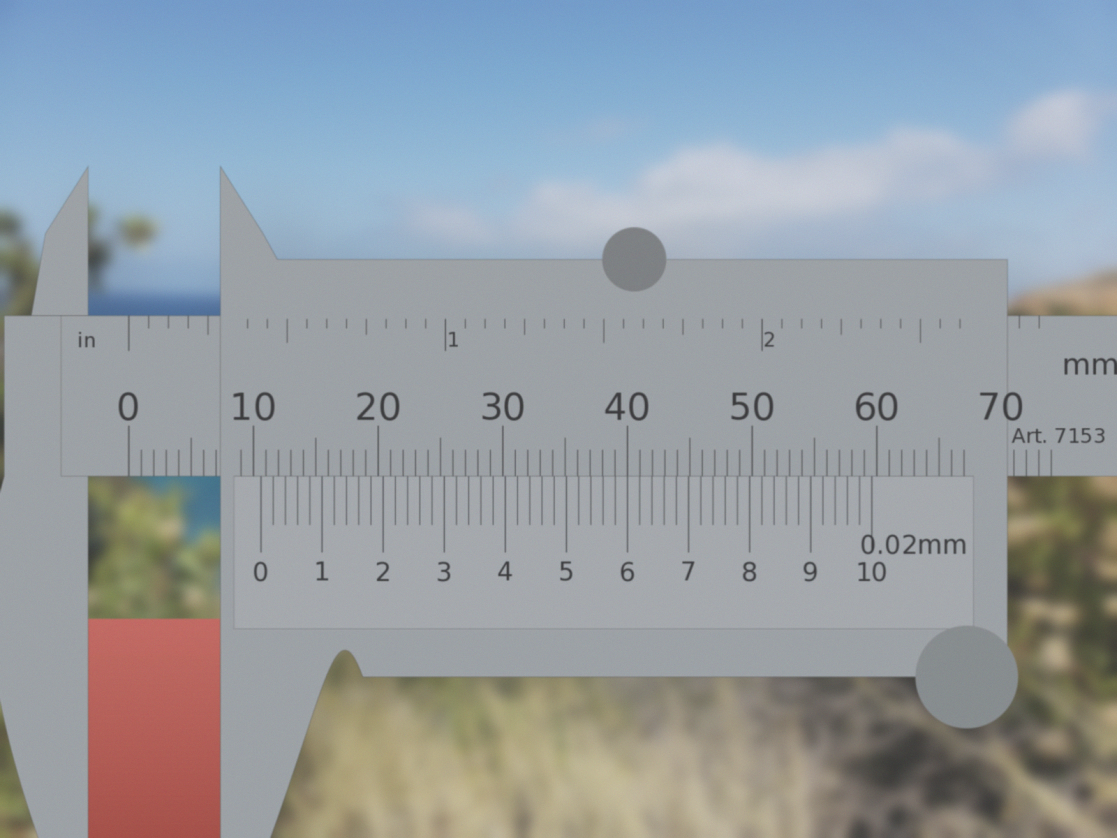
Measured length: 10.6 mm
